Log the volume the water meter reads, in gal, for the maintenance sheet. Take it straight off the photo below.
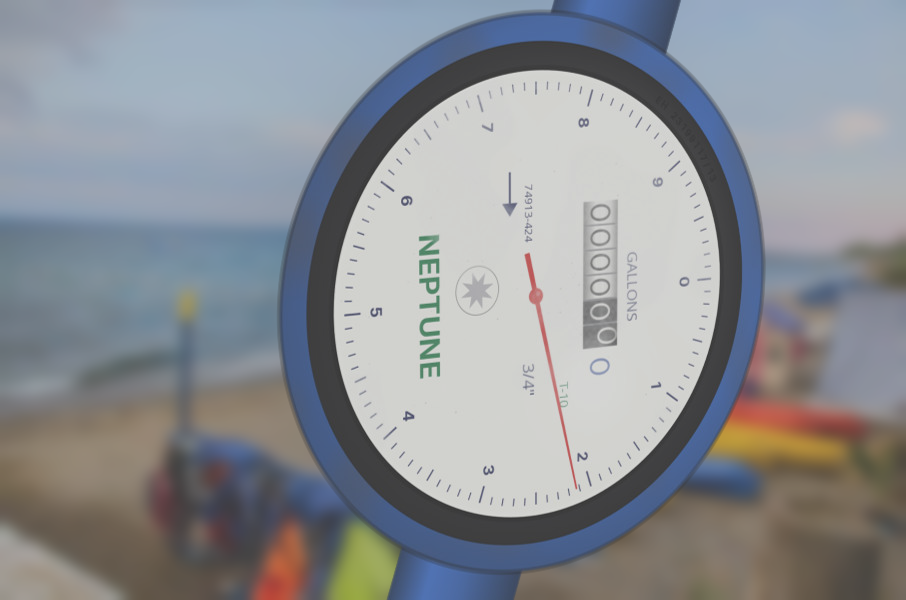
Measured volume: 2.1 gal
